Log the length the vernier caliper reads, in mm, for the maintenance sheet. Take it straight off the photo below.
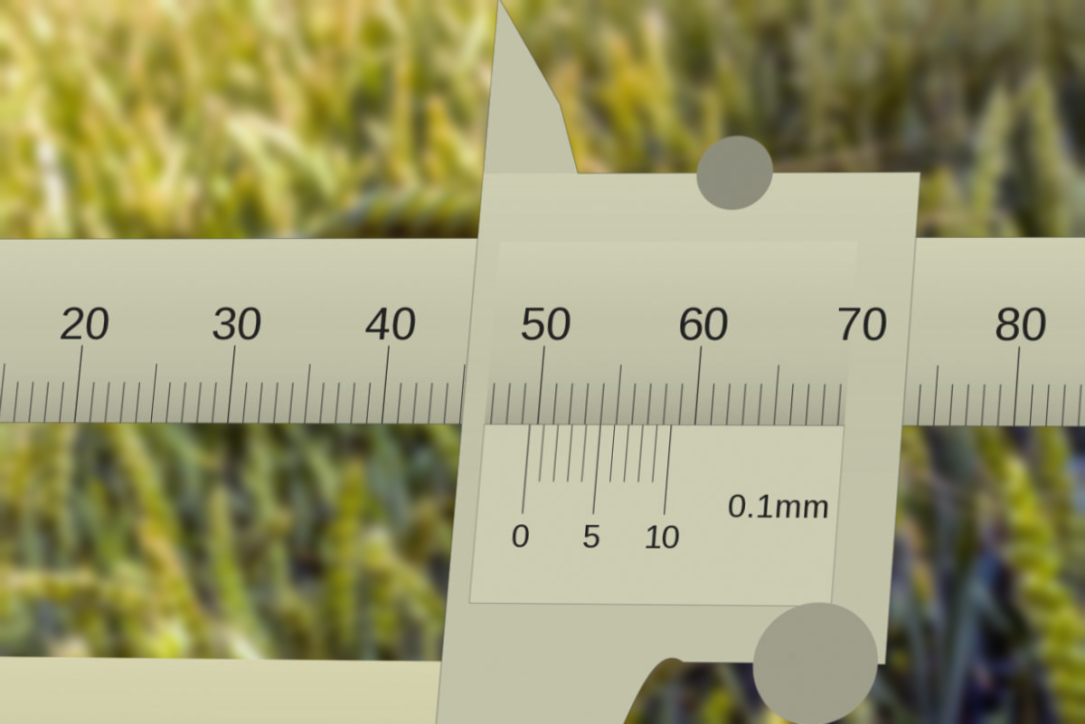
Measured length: 49.5 mm
